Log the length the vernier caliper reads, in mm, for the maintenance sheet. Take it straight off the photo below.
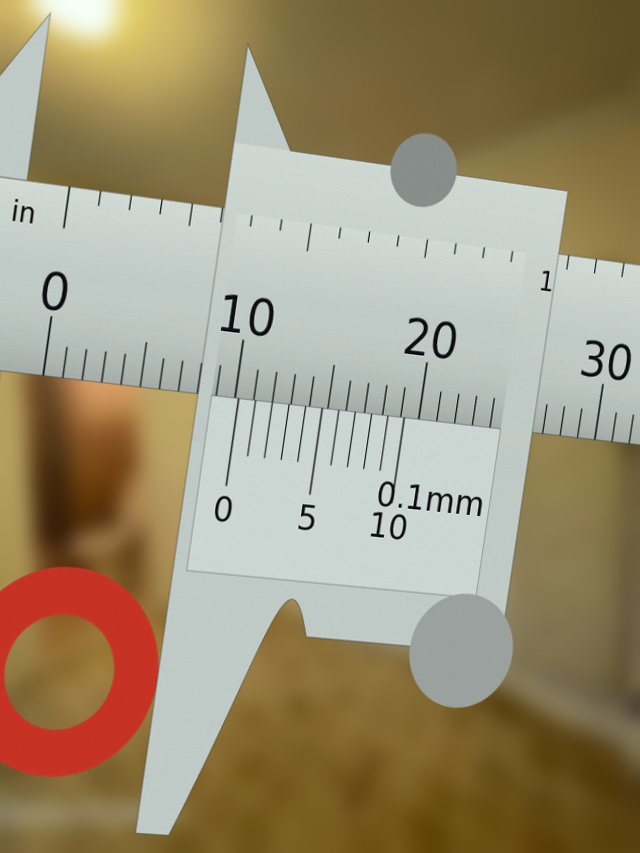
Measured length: 10.2 mm
